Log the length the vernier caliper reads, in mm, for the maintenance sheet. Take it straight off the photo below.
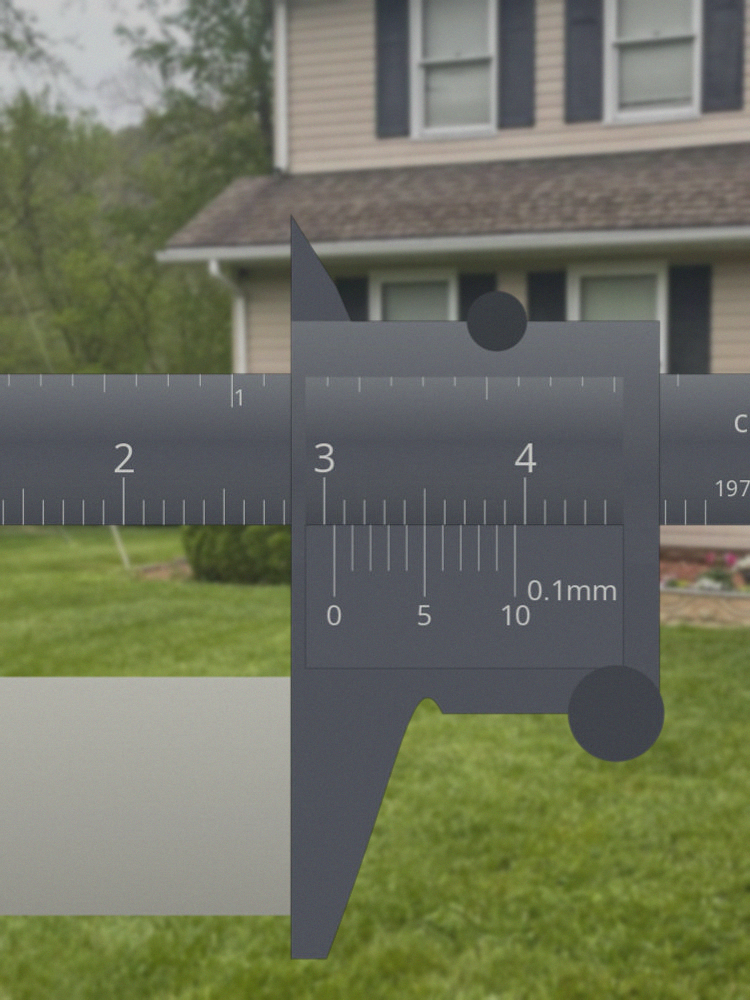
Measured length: 30.5 mm
